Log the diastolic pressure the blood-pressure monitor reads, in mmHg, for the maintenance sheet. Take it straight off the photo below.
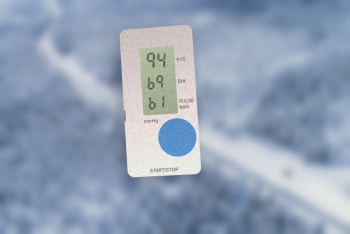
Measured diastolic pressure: 69 mmHg
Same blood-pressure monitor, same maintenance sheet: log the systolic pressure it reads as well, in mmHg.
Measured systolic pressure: 94 mmHg
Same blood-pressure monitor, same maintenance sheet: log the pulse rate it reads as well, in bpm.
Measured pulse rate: 61 bpm
